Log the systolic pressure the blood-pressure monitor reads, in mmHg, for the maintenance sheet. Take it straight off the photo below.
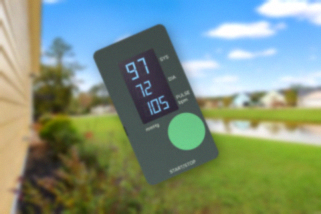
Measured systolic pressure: 97 mmHg
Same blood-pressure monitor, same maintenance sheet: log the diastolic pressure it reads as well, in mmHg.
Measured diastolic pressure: 72 mmHg
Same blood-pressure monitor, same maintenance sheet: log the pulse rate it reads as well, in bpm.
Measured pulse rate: 105 bpm
